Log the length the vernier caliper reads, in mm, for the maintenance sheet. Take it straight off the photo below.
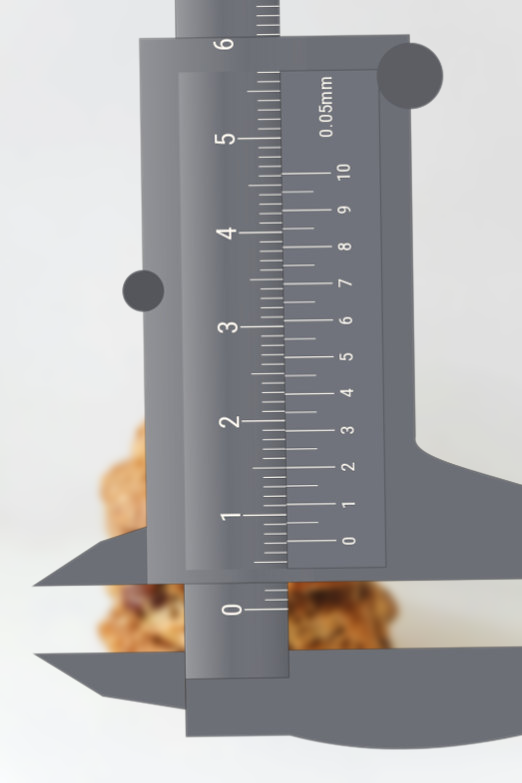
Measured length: 7.2 mm
